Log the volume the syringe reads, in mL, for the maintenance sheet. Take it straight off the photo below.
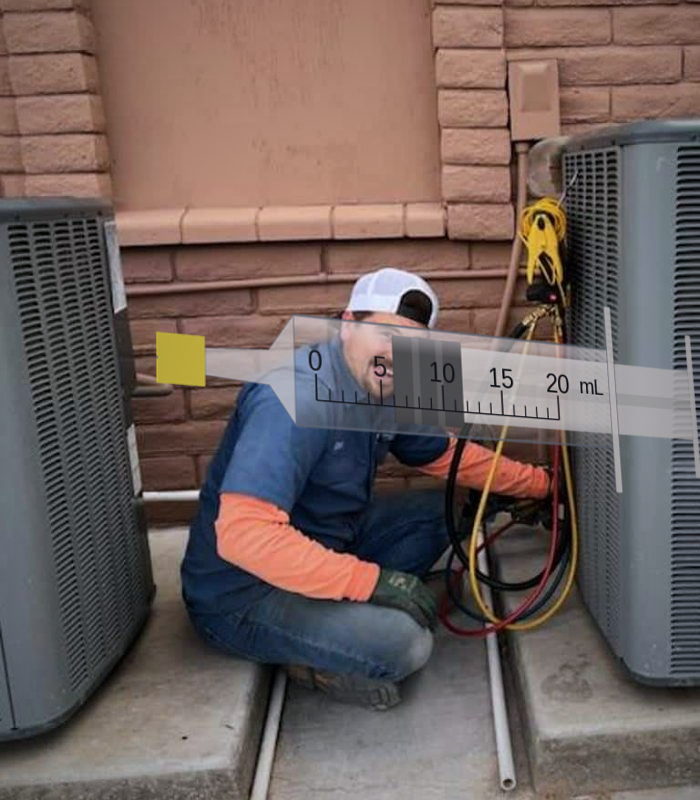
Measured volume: 6 mL
